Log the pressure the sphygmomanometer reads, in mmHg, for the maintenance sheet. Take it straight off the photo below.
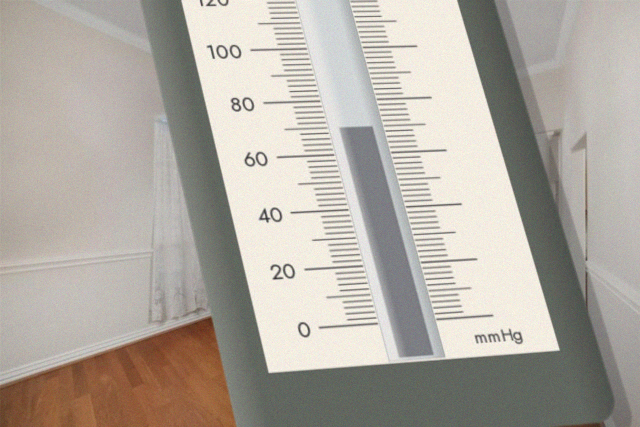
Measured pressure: 70 mmHg
